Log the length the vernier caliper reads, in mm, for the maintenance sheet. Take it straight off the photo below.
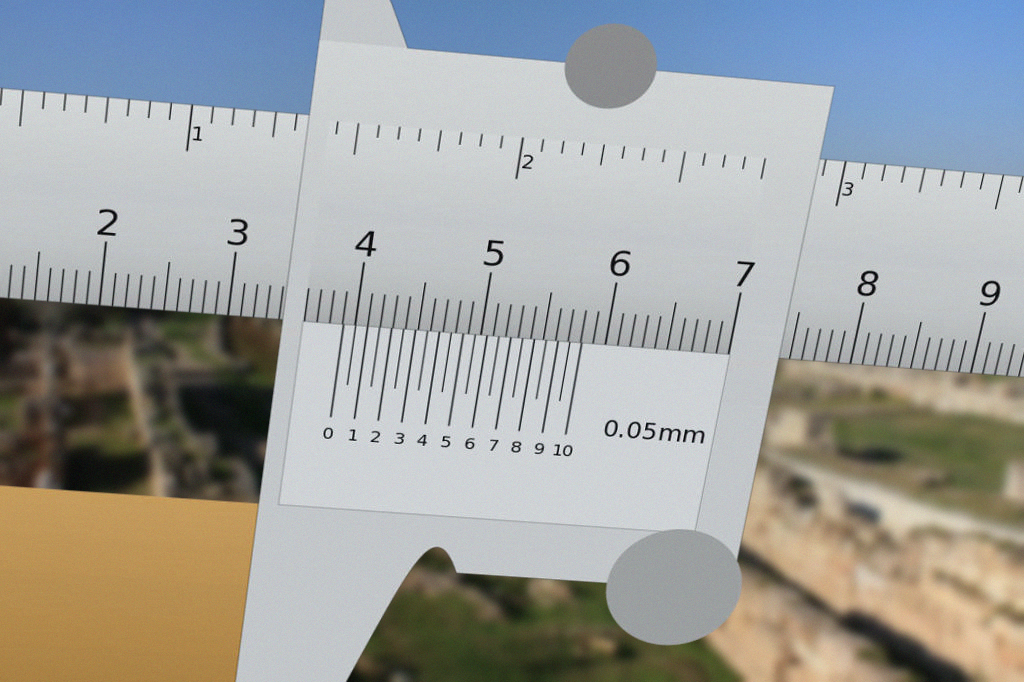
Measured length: 39.1 mm
